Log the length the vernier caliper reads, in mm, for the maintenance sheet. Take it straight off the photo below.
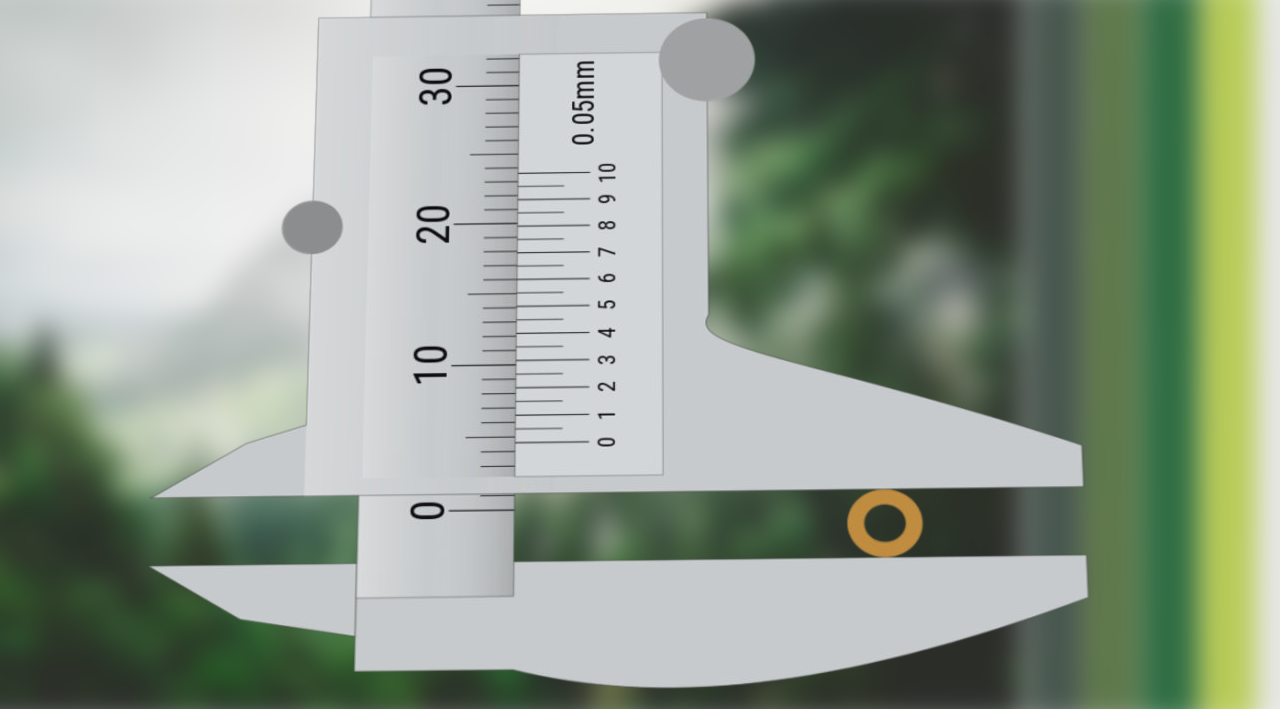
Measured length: 4.6 mm
